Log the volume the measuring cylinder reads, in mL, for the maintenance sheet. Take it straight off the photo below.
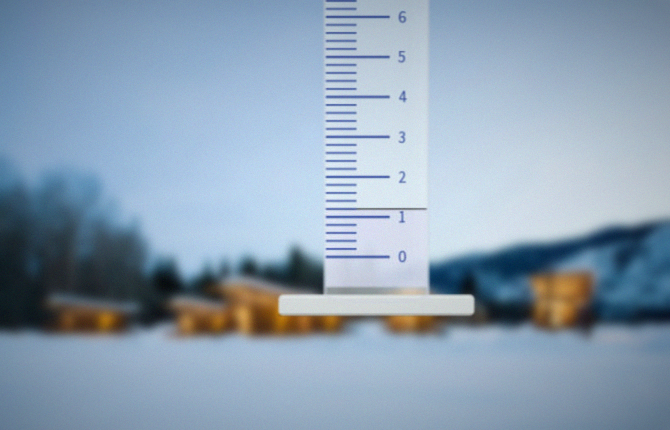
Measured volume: 1.2 mL
